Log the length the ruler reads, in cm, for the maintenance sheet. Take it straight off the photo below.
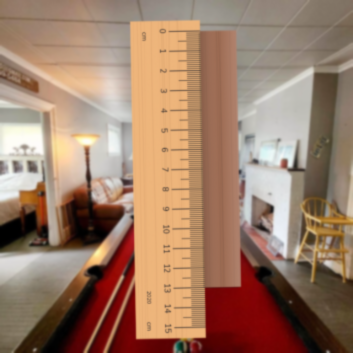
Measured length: 13 cm
